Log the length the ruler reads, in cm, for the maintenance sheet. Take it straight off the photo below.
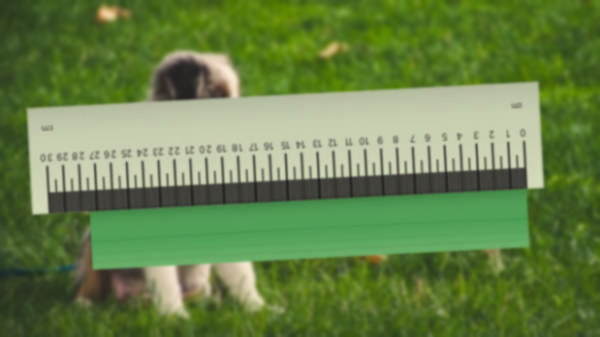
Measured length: 27.5 cm
